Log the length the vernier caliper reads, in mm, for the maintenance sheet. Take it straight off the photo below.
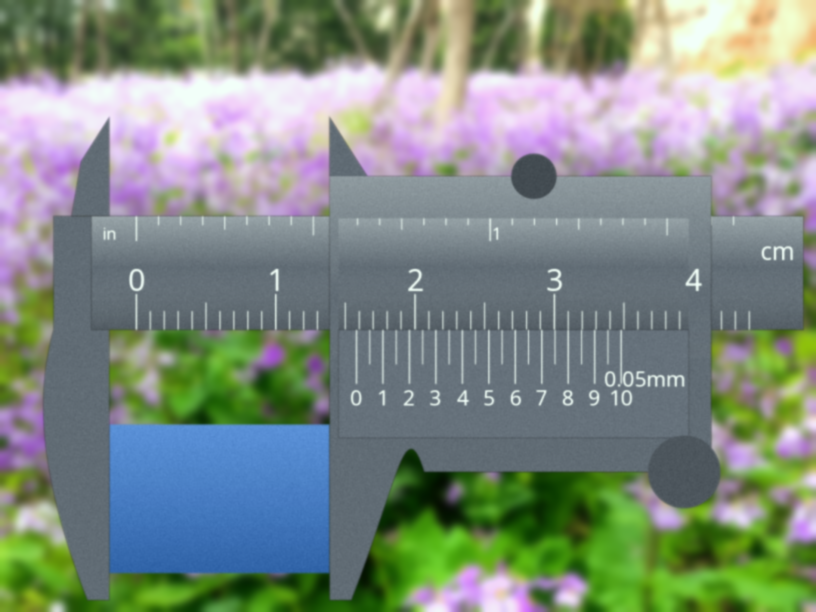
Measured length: 15.8 mm
